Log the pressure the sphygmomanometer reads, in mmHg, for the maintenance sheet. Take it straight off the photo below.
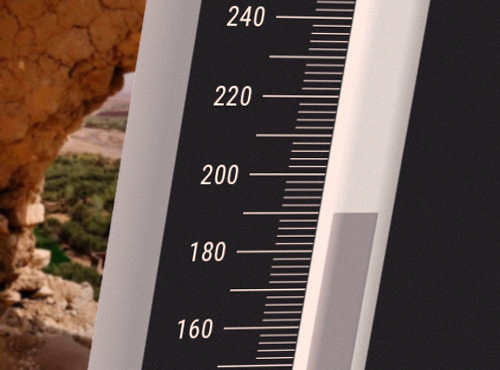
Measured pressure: 190 mmHg
